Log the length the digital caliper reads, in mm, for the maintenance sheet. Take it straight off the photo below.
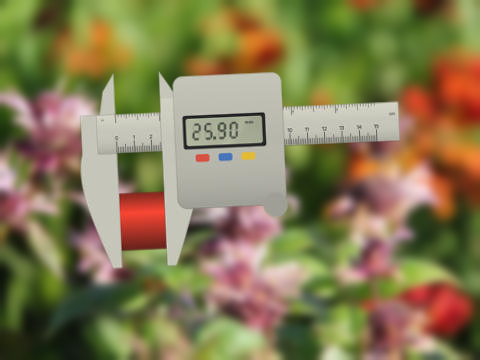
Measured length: 25.90 mm
